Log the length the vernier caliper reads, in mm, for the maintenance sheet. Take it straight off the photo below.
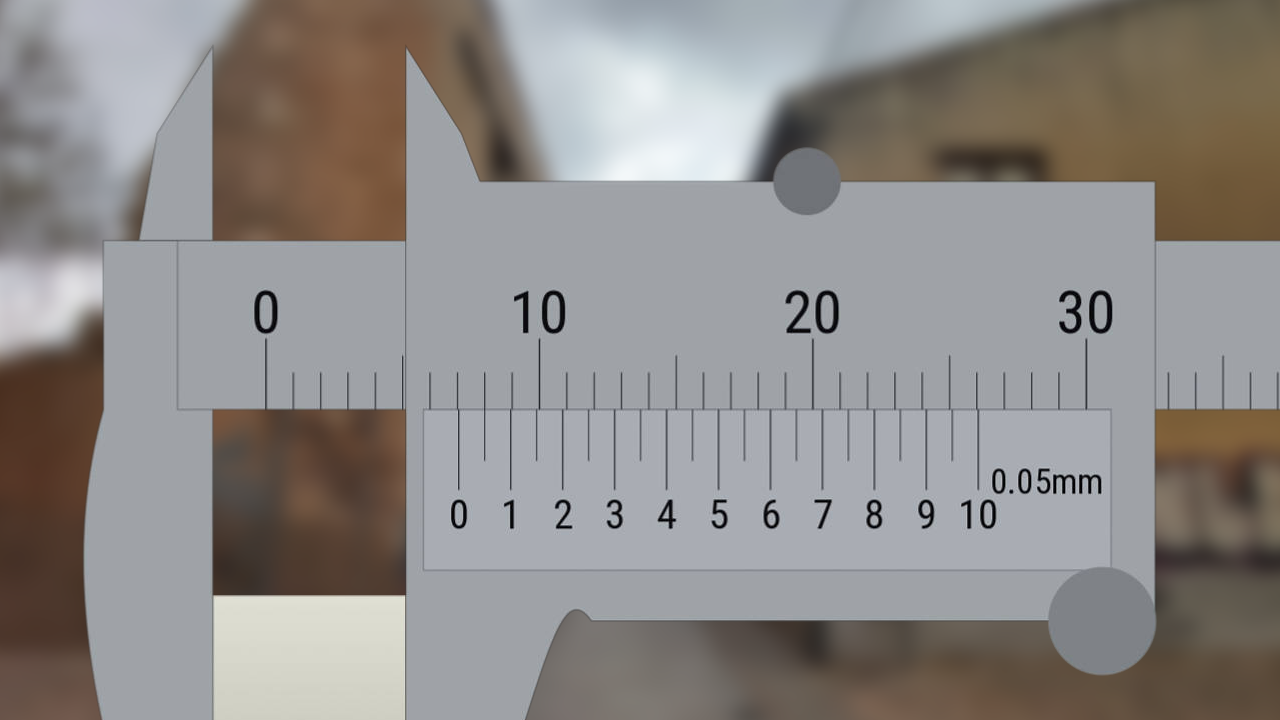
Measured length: 7.05 mm
